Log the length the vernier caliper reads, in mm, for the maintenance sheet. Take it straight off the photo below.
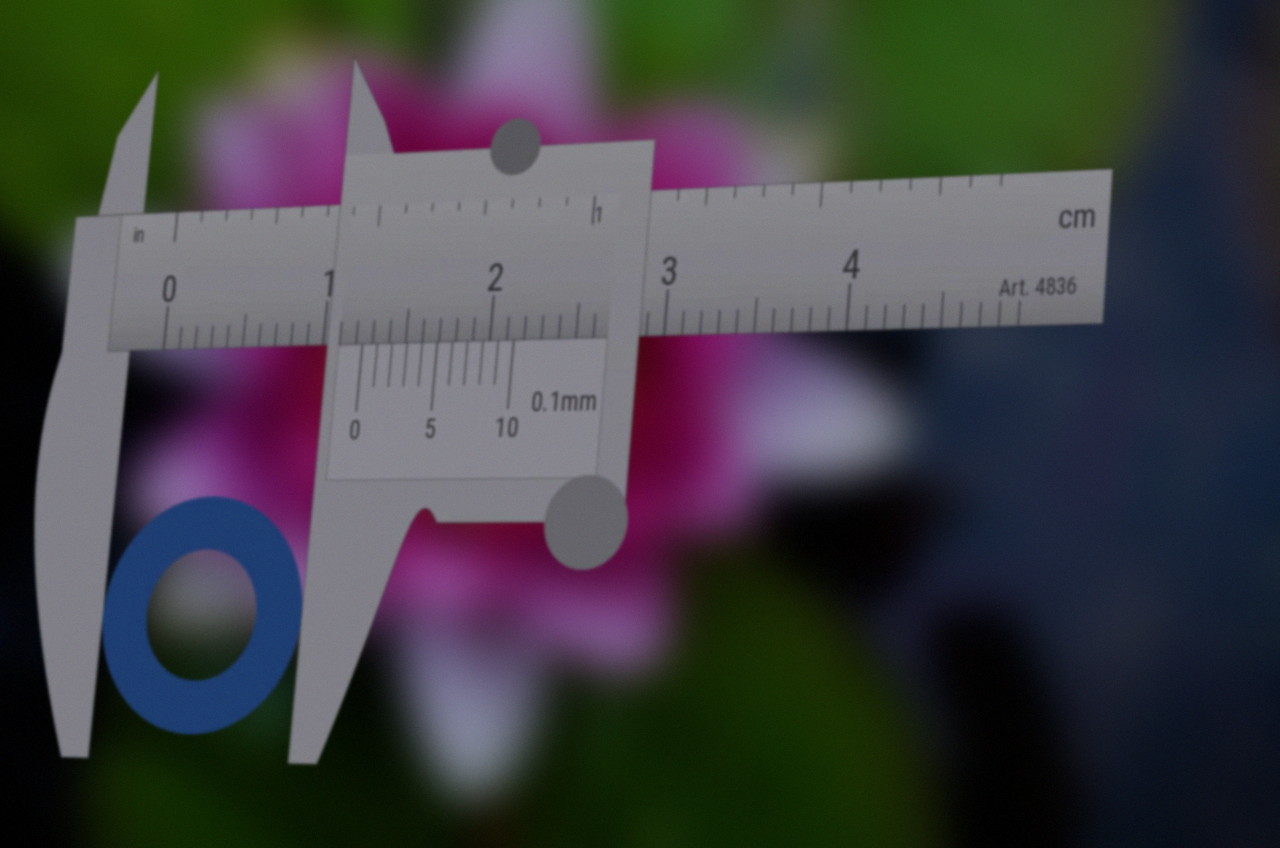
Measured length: 12.4 mm
